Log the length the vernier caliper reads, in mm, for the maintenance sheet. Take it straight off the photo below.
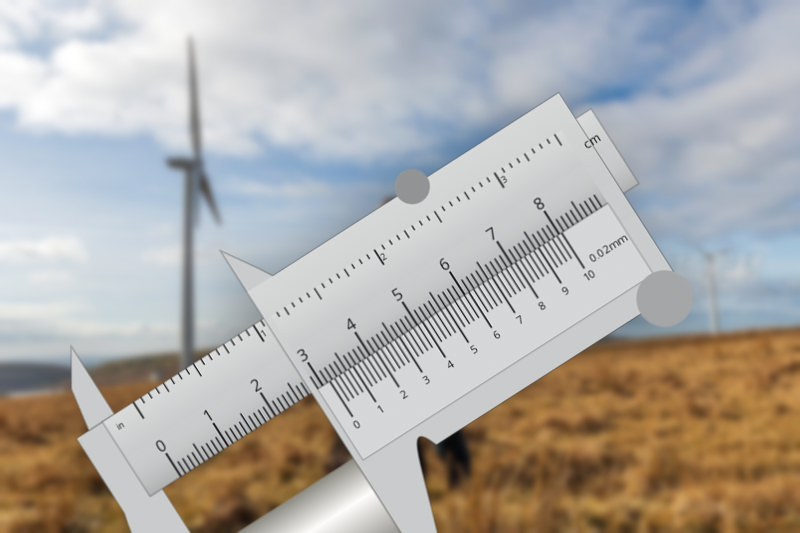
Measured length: 31.5 mm
